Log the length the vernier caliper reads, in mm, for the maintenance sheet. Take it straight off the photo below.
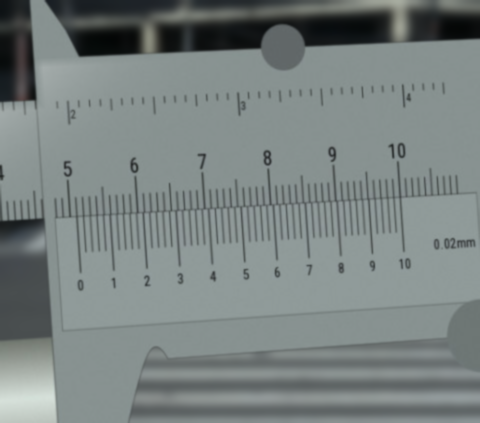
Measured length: 51.0 mm
